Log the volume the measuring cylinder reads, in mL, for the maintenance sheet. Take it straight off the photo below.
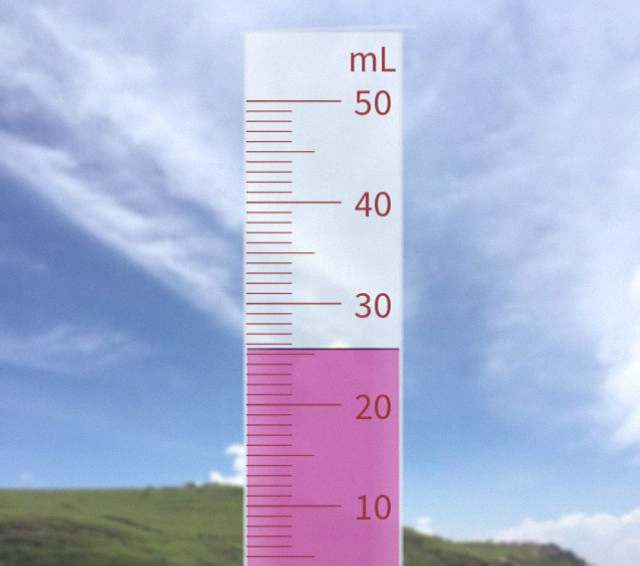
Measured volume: 25.5 mL
